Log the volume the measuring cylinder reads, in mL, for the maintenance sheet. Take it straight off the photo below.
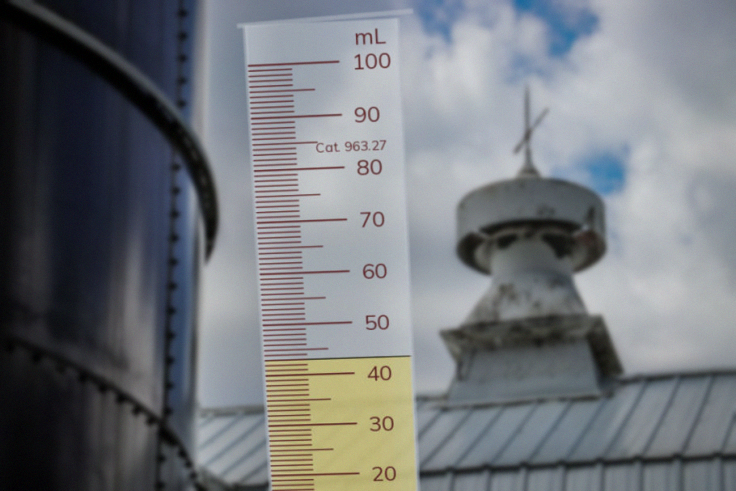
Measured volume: 43 mL
